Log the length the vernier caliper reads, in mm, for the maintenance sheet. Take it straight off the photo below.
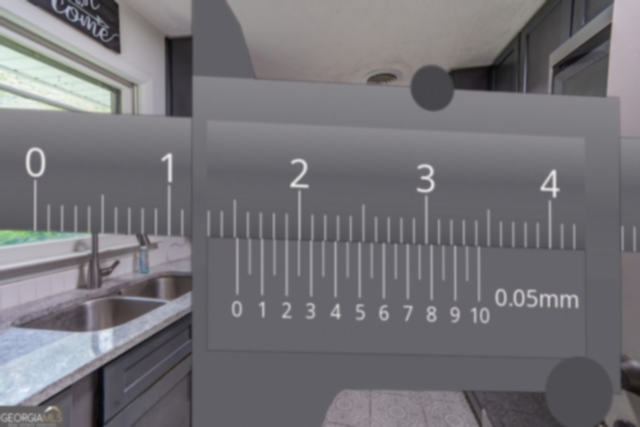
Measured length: 15.2 mm
